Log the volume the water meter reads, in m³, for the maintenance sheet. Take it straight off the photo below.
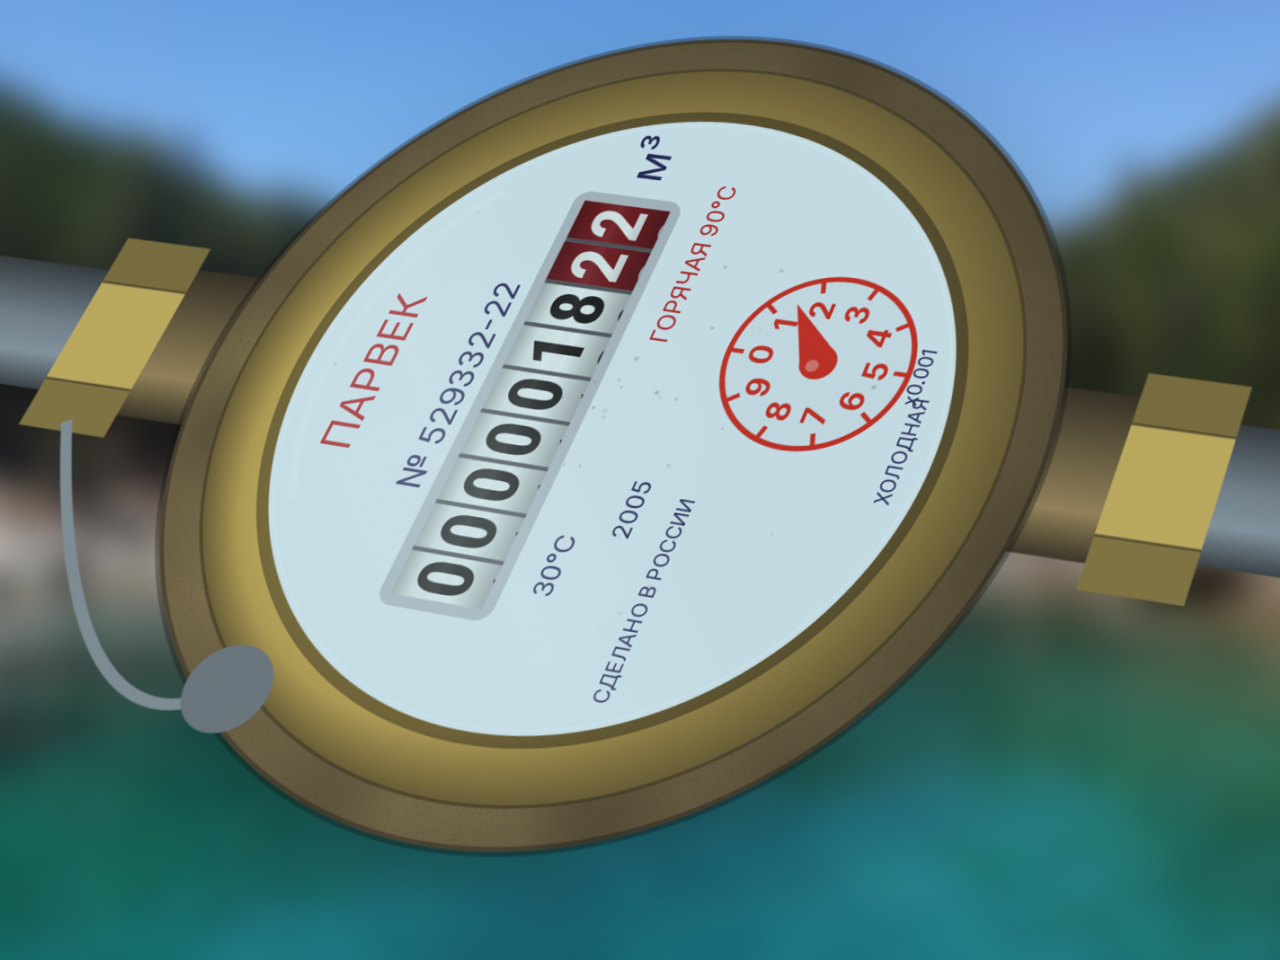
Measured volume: 18.221 m³
